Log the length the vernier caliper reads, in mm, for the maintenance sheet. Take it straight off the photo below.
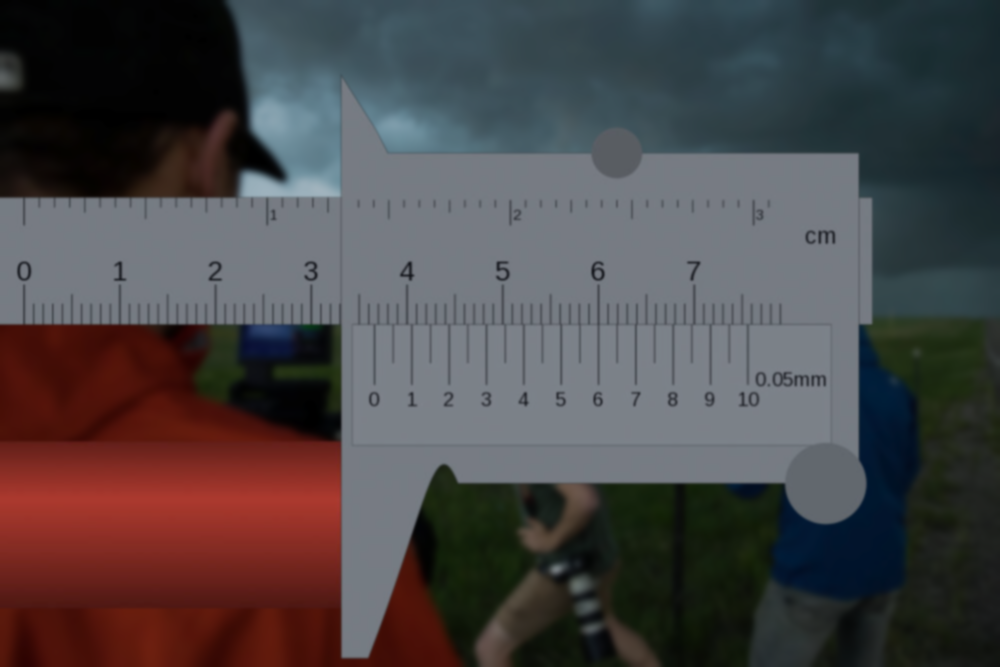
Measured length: 36.6 mm
